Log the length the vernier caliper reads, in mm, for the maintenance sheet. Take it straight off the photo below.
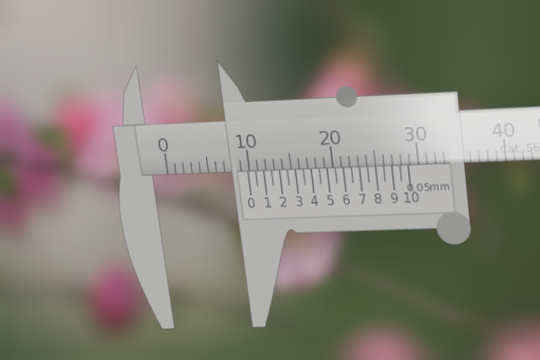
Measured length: 9.8 mm
